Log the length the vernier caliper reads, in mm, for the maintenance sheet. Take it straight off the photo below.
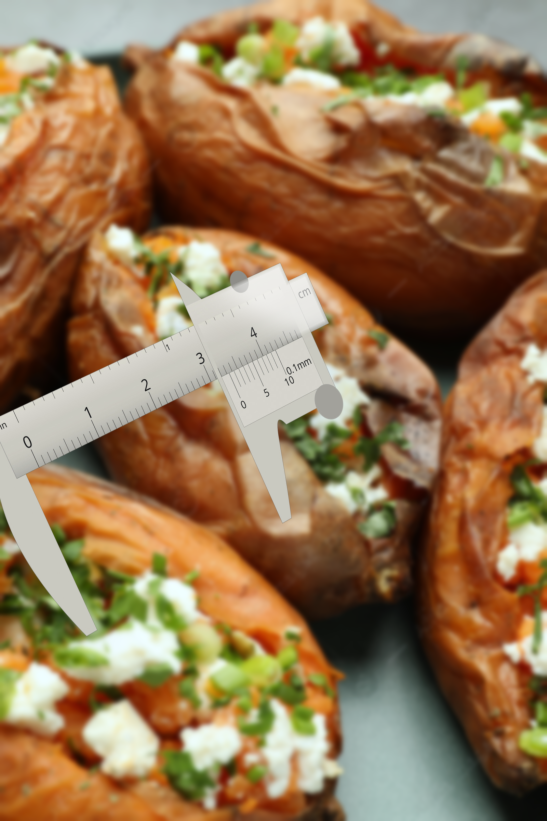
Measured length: 33.4 mm
